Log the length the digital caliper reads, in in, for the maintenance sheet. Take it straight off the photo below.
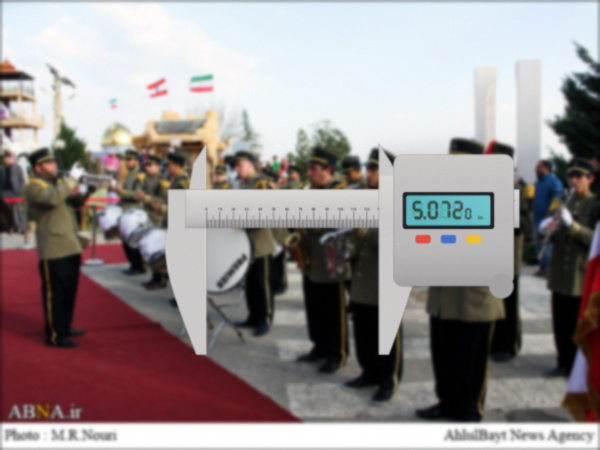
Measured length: 5.0720 in
